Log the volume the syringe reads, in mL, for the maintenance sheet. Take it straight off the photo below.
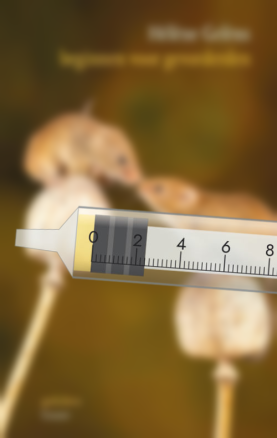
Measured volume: 0 mL
